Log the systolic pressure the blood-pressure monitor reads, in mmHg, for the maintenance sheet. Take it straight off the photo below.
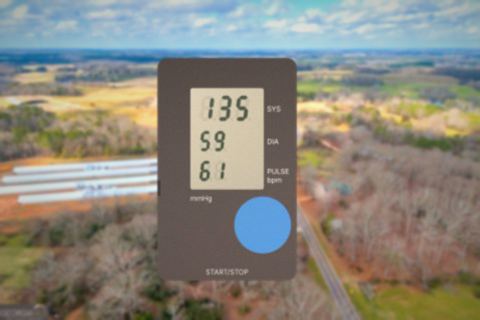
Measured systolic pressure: 135 mmHg
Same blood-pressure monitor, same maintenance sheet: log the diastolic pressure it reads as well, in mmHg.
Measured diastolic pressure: 59 mmHg
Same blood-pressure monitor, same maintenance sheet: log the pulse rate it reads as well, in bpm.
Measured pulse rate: 61 bpm
